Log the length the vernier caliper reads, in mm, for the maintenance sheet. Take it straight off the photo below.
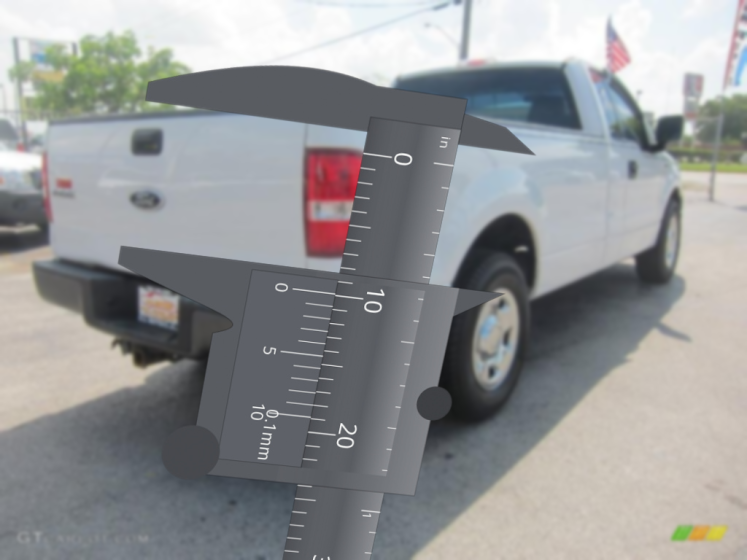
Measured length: 9.9 mm
